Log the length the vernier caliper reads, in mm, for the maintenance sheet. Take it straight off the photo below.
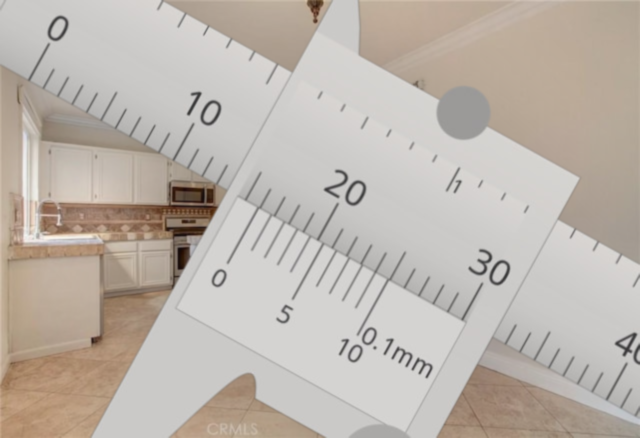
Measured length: 15.9 mm
